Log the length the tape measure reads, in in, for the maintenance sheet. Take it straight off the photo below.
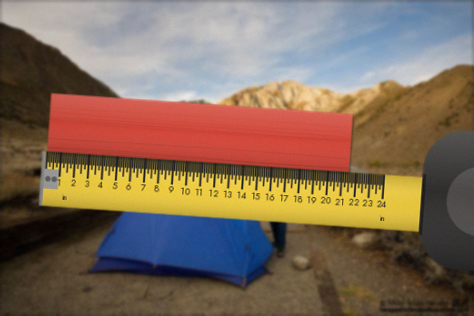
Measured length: 21.5 in
